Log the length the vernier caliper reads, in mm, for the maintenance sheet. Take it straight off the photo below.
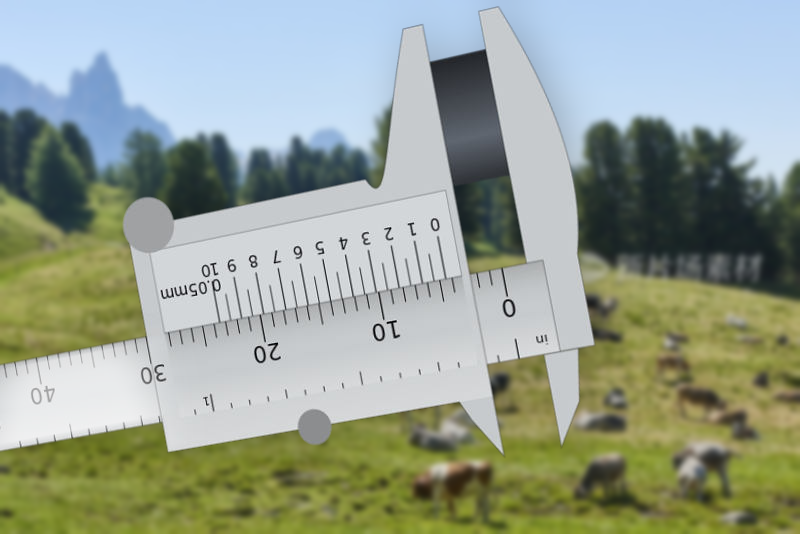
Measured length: 4.5 mm
